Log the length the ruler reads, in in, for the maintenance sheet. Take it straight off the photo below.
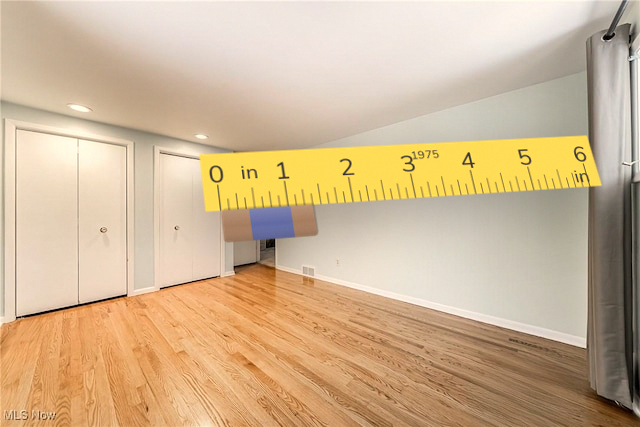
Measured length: 1.375 in
